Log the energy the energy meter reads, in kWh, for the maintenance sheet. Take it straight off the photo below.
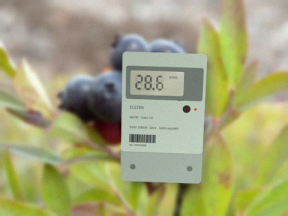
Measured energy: 28.6 kWh
